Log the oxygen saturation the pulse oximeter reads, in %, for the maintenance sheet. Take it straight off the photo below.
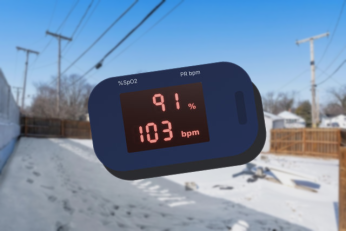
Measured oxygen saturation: 91 %
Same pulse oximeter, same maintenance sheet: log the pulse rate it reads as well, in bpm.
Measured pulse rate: 103 bpm
